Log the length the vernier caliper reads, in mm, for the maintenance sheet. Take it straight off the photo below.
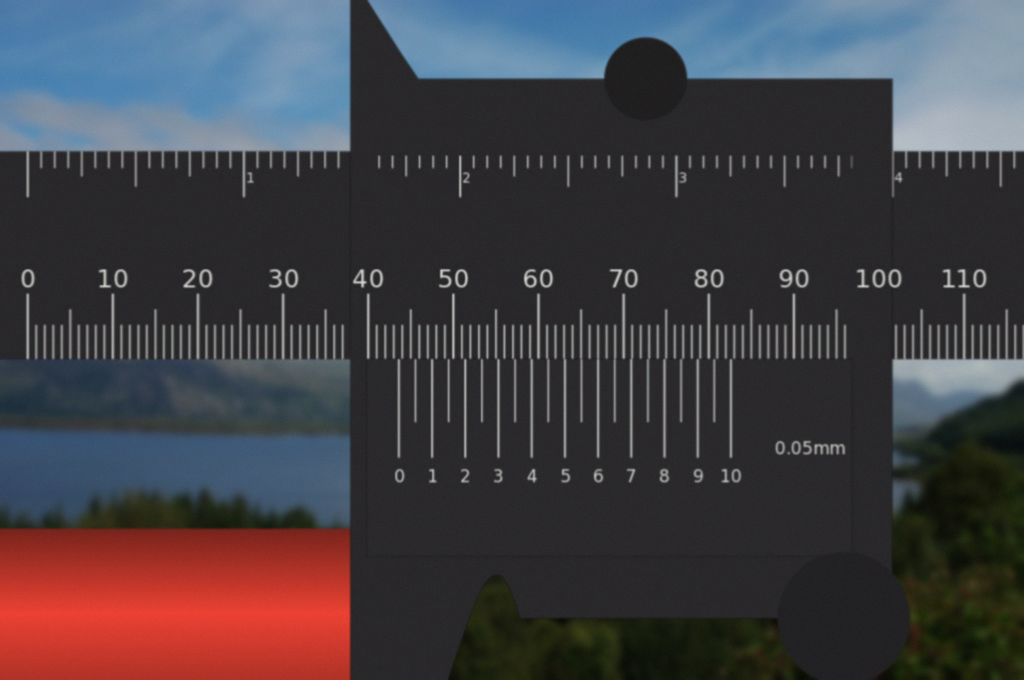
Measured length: 43.6 mm
